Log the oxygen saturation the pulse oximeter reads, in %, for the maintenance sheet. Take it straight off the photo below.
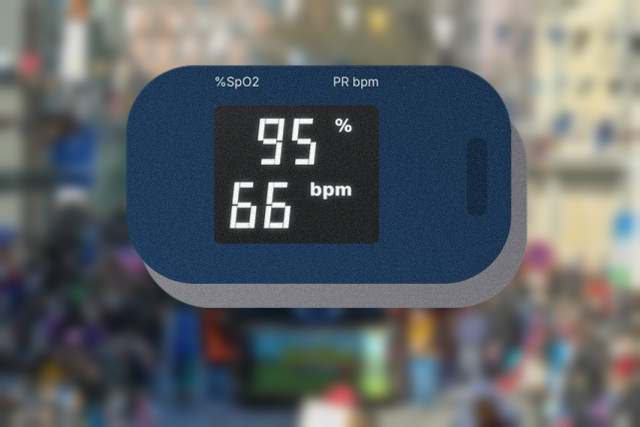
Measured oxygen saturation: 95 %
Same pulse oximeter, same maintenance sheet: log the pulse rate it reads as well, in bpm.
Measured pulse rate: 66 bpm
